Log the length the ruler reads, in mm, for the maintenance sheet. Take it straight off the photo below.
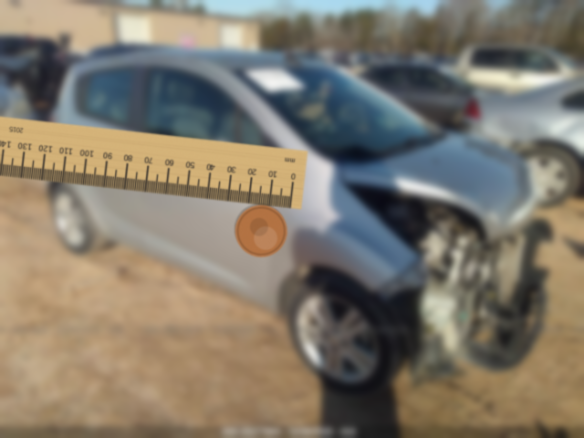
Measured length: 25 mm
